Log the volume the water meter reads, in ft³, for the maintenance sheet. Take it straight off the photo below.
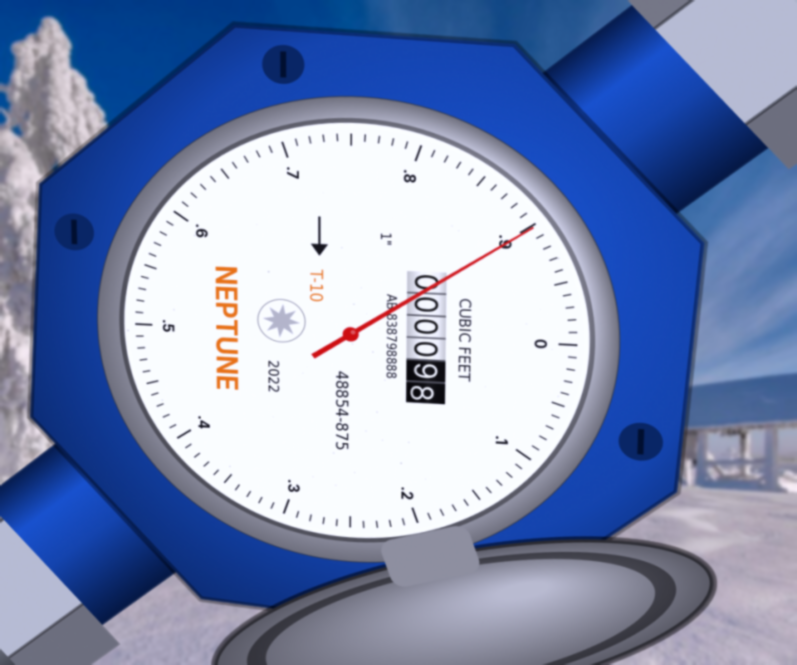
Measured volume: 97.90 ft³
